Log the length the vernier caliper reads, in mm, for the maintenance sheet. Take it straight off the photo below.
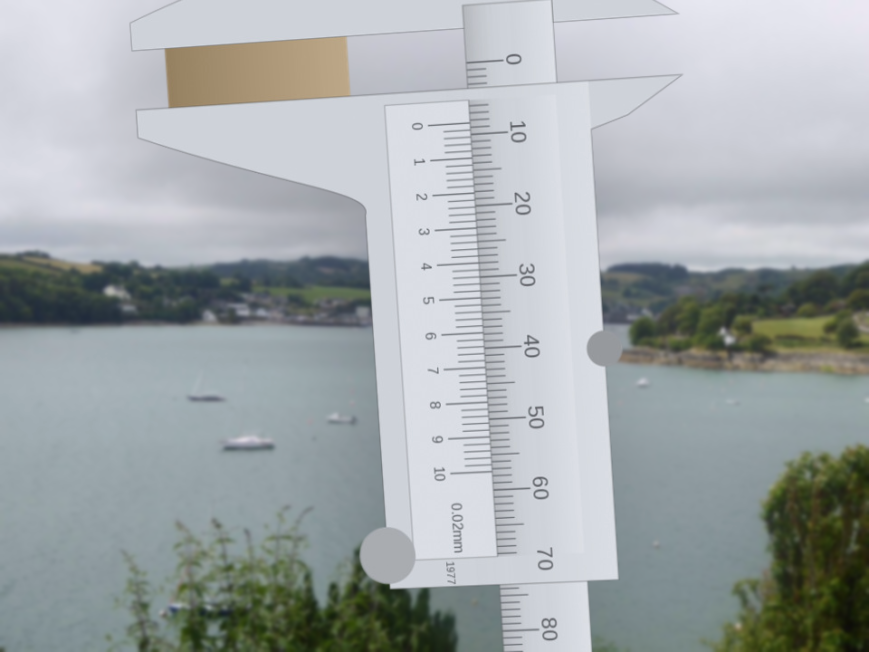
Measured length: 8.4 mm
